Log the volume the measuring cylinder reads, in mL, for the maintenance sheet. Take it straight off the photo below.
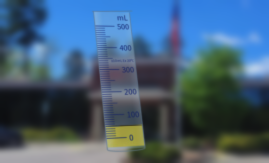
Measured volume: 50 mL
